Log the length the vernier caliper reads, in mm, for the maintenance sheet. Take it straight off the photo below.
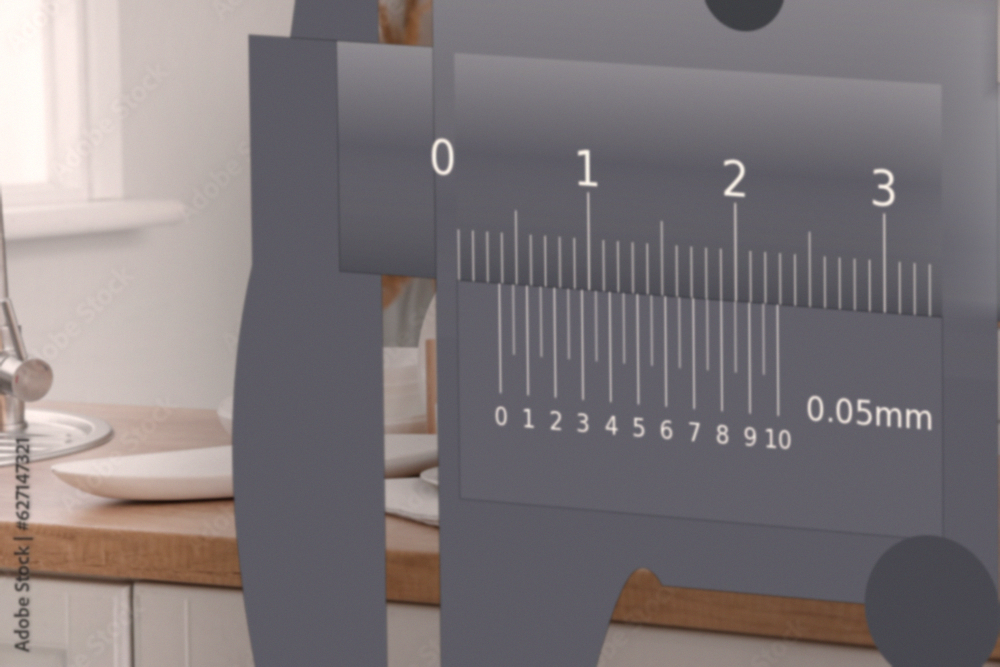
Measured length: 3.8 mm
